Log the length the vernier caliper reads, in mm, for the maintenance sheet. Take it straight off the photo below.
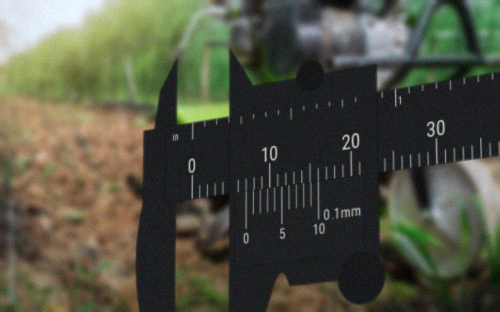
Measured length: 7.0 mm
